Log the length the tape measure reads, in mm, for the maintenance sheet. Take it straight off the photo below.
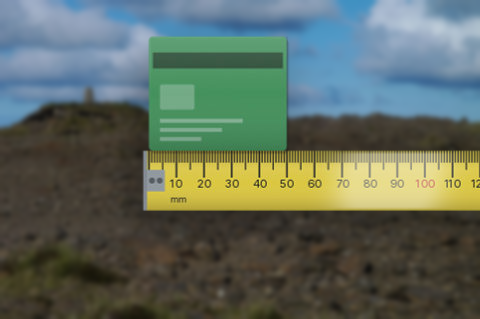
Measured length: 50 mm
